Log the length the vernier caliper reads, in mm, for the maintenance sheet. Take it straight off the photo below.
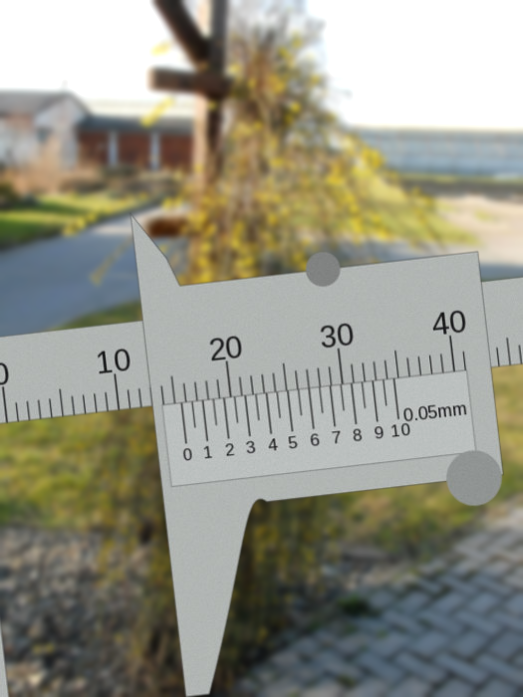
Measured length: 15.6 mm
